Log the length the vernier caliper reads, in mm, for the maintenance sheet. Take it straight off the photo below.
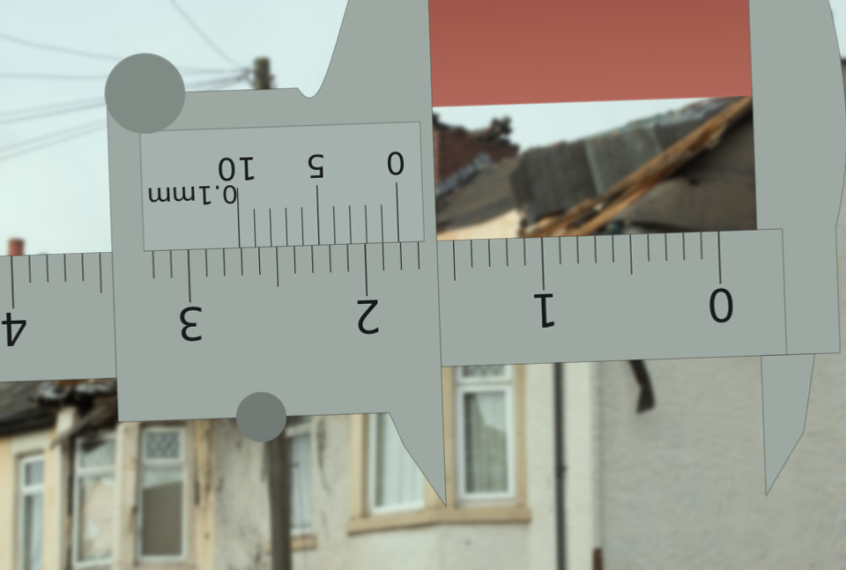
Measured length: 18.1 mm
